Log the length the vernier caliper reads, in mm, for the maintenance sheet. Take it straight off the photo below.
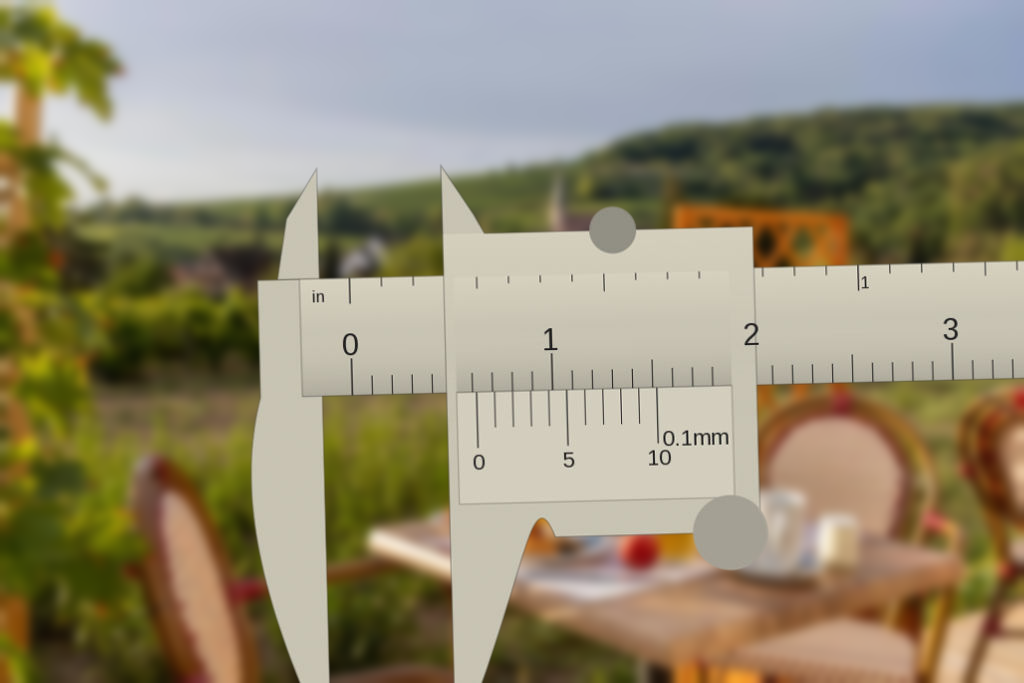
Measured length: 6.2 mm
